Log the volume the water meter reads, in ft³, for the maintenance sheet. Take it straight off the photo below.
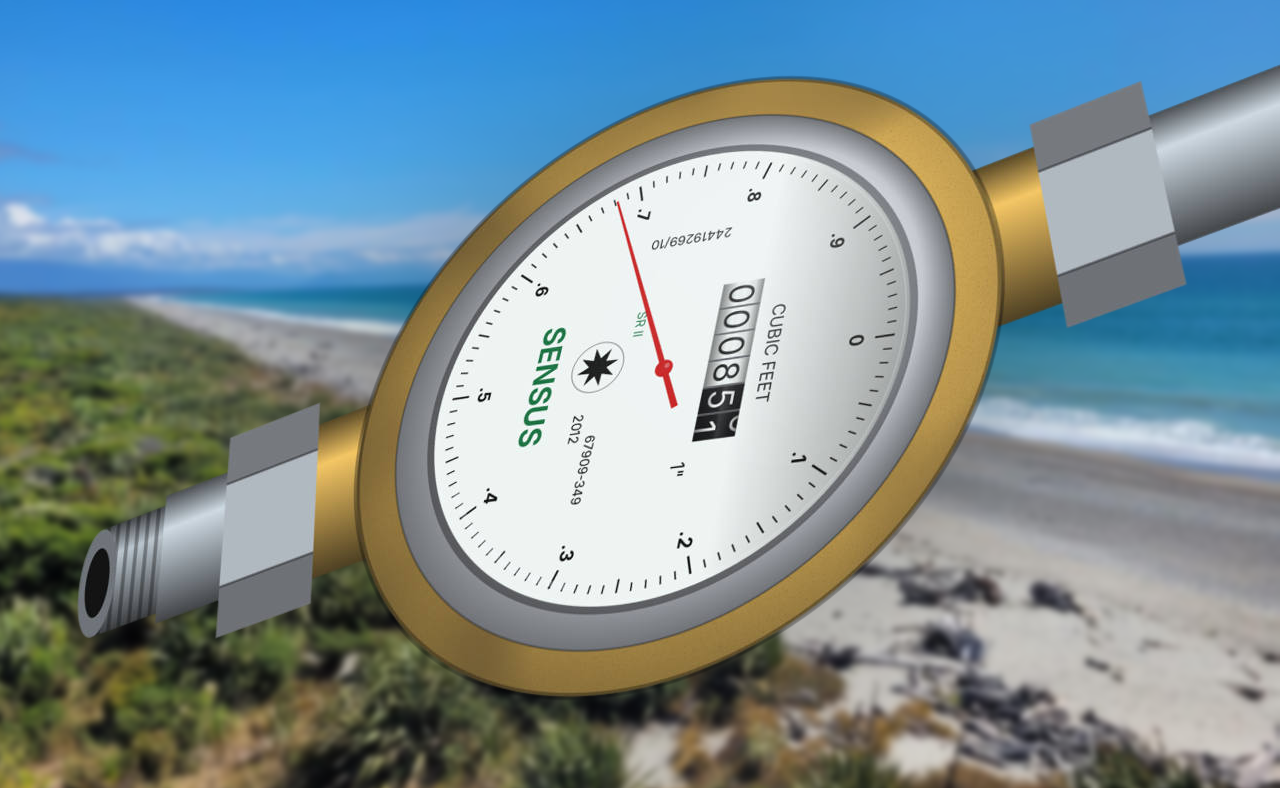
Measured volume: 850.68 ft³
